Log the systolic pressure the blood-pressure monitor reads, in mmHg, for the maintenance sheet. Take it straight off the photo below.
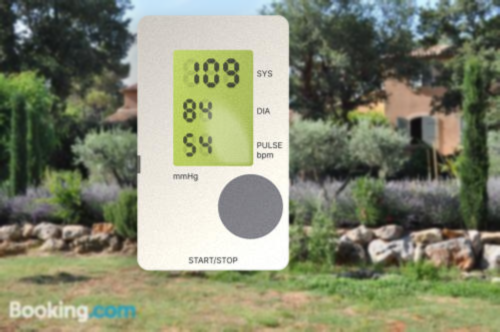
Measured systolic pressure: 109 mmHg
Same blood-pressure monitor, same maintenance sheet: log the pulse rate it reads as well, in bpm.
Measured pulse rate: 54 bpm
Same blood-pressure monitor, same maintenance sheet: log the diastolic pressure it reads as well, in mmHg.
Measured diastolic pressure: 84 mmHg
